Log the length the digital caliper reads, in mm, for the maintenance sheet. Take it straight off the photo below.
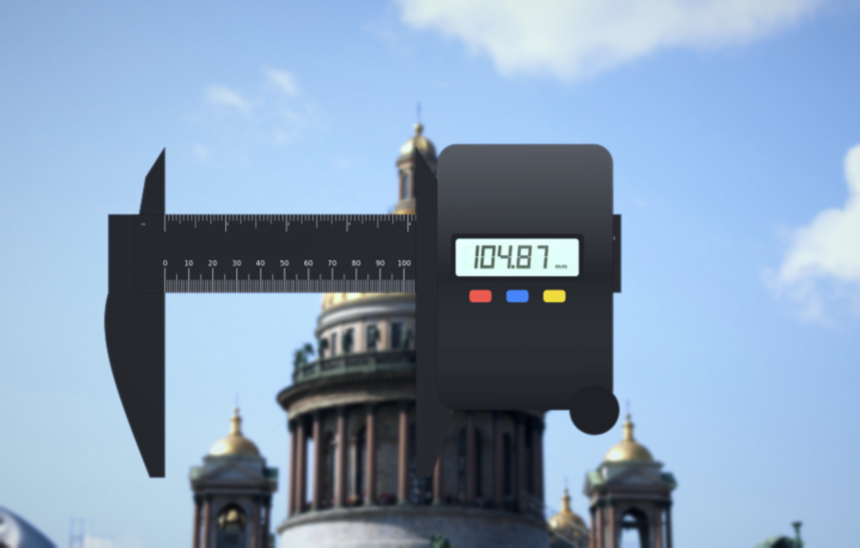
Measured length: 104.87 mm
